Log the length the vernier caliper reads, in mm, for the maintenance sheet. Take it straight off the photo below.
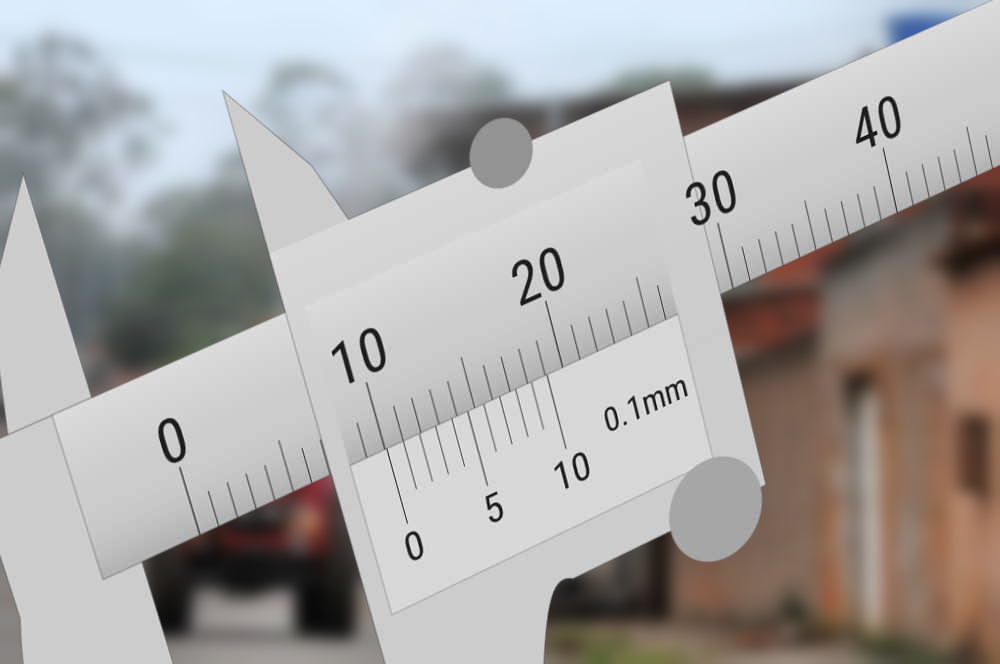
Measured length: 10.1 mm
